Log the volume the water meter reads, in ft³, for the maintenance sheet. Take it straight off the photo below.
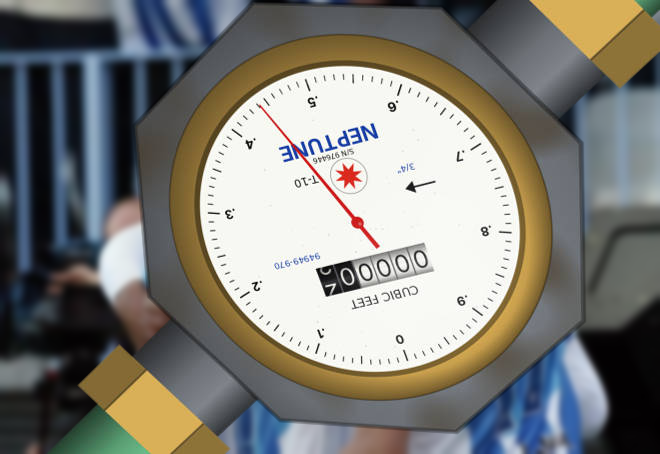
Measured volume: 2.44 ft³
